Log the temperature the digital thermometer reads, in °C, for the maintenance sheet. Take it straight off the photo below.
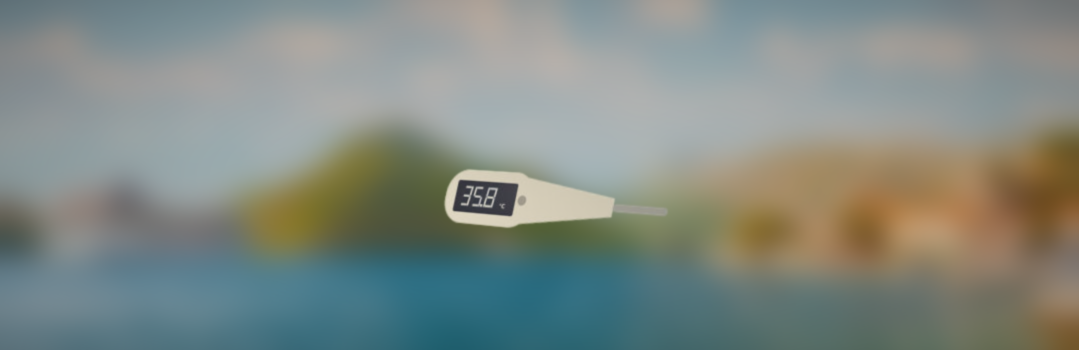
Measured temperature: 35.8 °C
